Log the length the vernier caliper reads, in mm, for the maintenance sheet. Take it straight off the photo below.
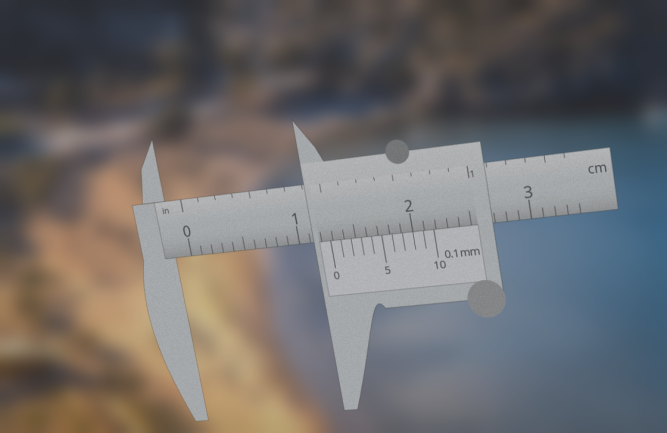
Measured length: 12.8 mm
